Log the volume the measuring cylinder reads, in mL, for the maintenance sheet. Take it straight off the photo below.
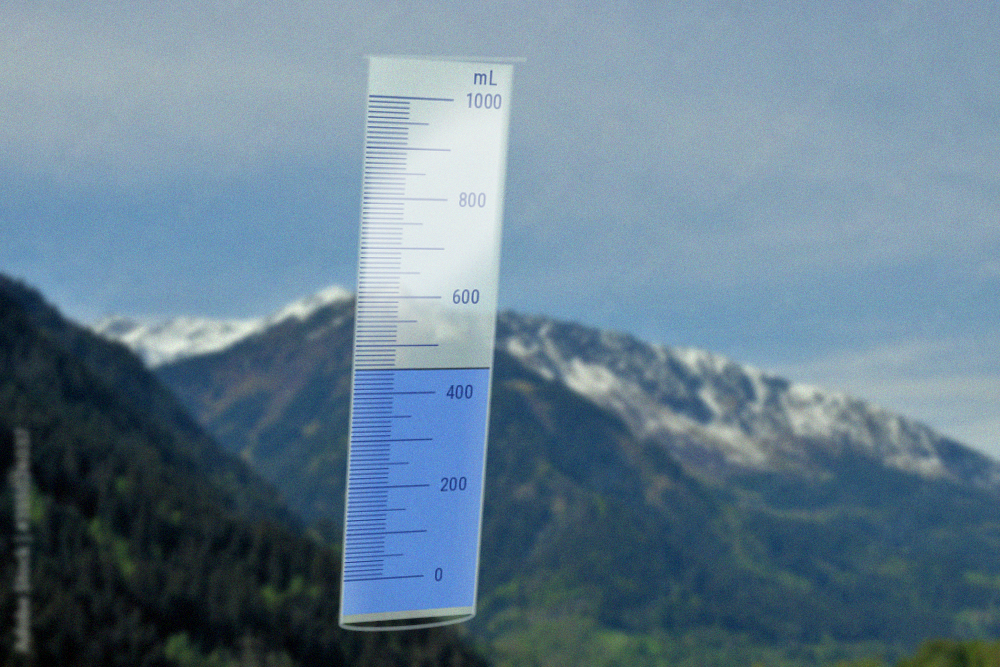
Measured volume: 450 mL
